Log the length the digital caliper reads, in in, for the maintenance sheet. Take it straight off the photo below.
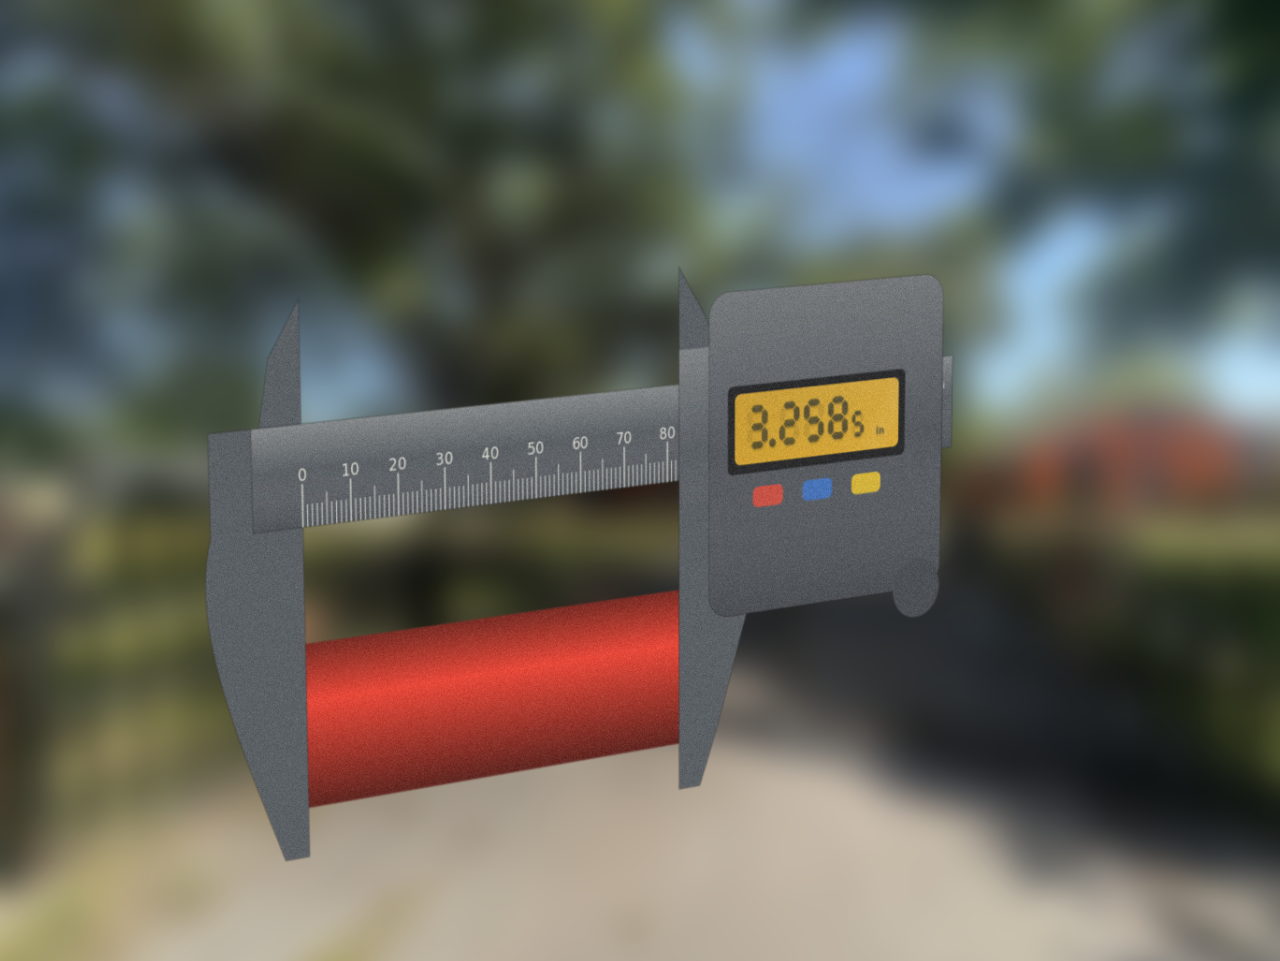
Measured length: 3.2585 in
